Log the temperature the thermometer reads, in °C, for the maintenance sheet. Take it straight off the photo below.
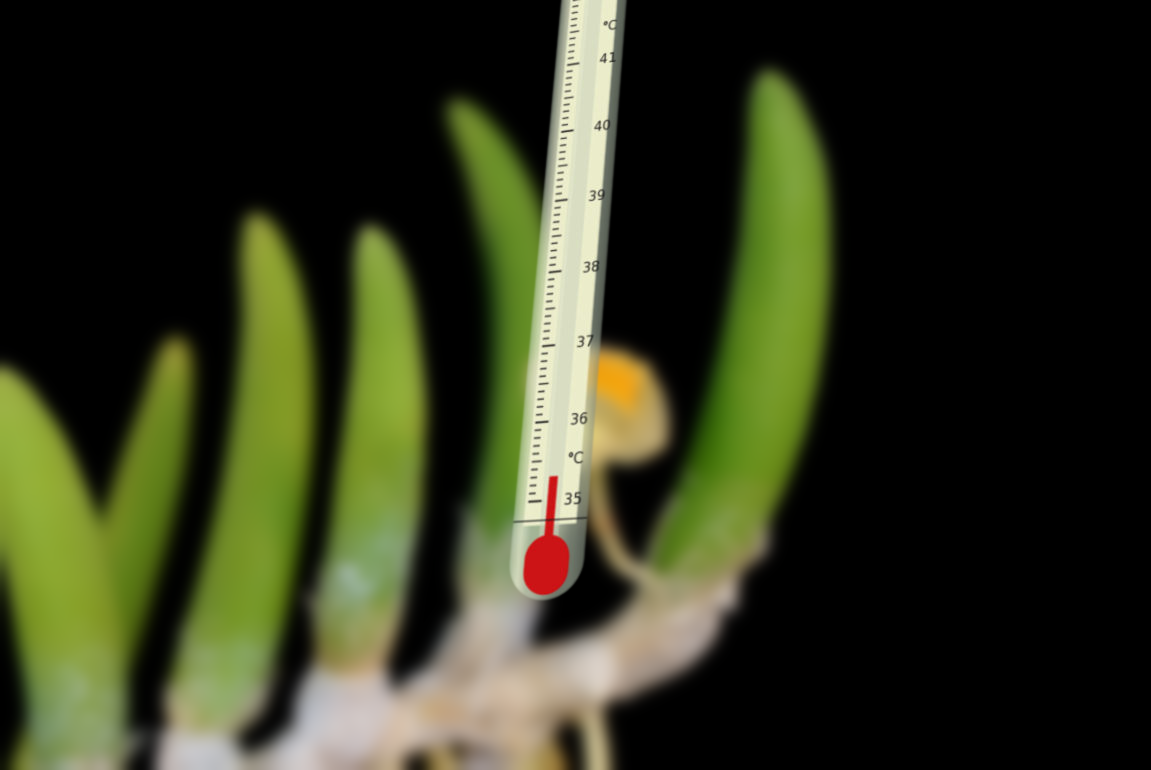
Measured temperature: 35.3 °C
